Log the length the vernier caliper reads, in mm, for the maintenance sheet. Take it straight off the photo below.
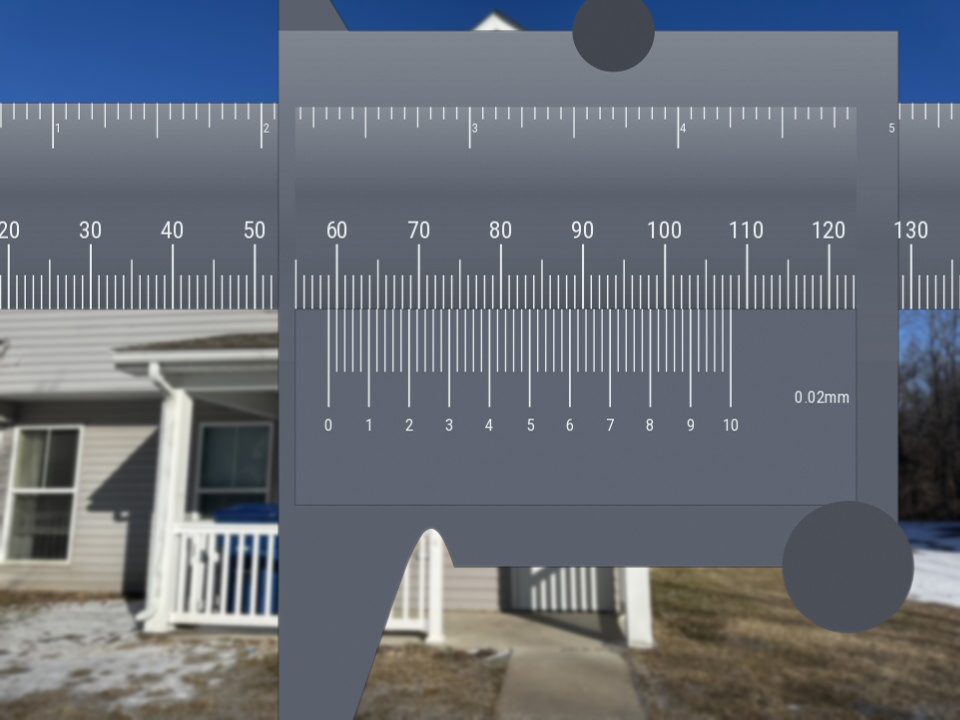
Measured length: 59.0 mm
